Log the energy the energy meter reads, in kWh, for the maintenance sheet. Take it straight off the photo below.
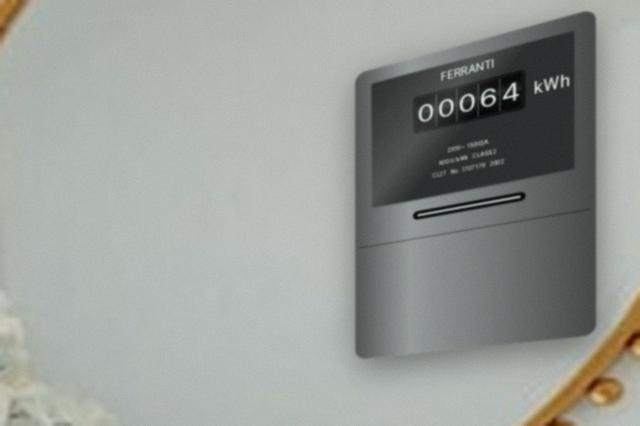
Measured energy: 64 kWh
